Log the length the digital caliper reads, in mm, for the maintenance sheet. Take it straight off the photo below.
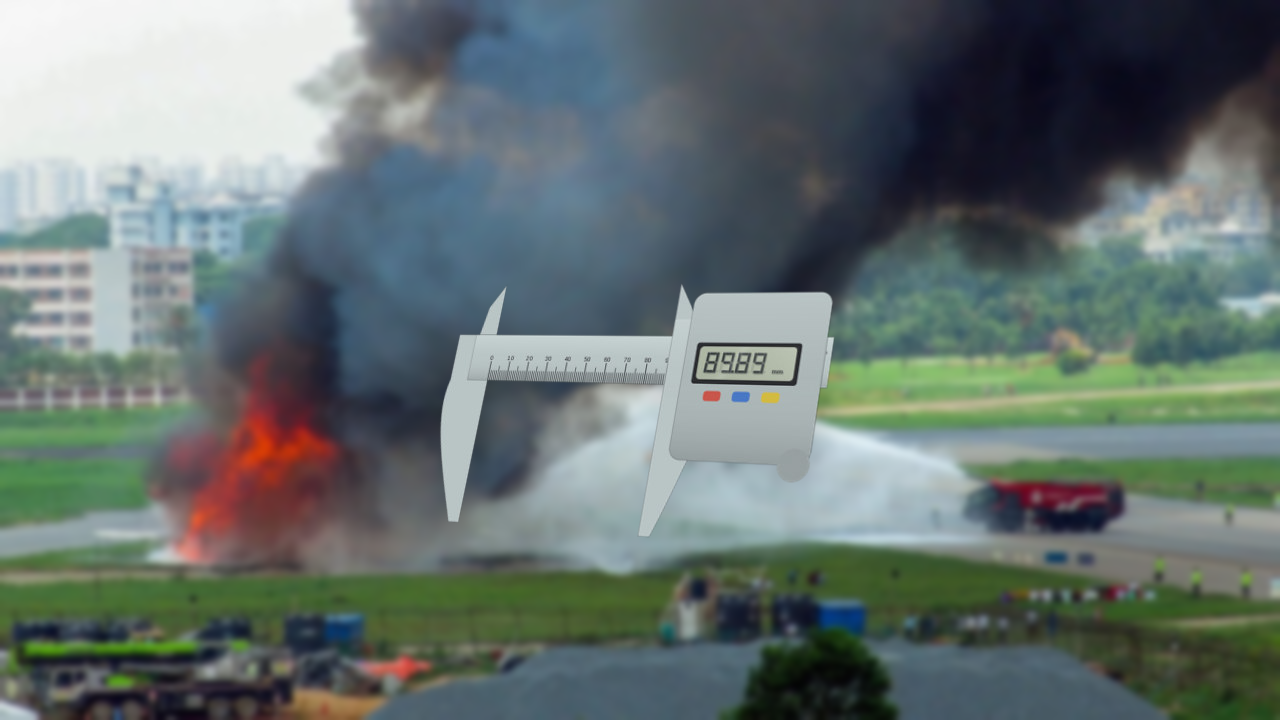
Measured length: 89.89 mm
